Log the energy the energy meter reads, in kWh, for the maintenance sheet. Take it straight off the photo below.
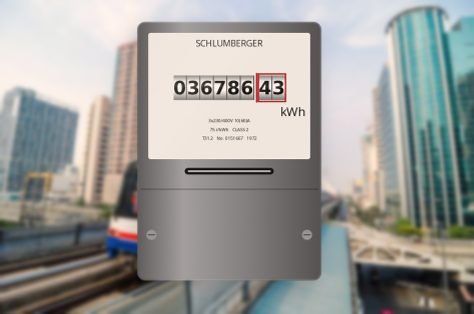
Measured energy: 36786.43 kWh
